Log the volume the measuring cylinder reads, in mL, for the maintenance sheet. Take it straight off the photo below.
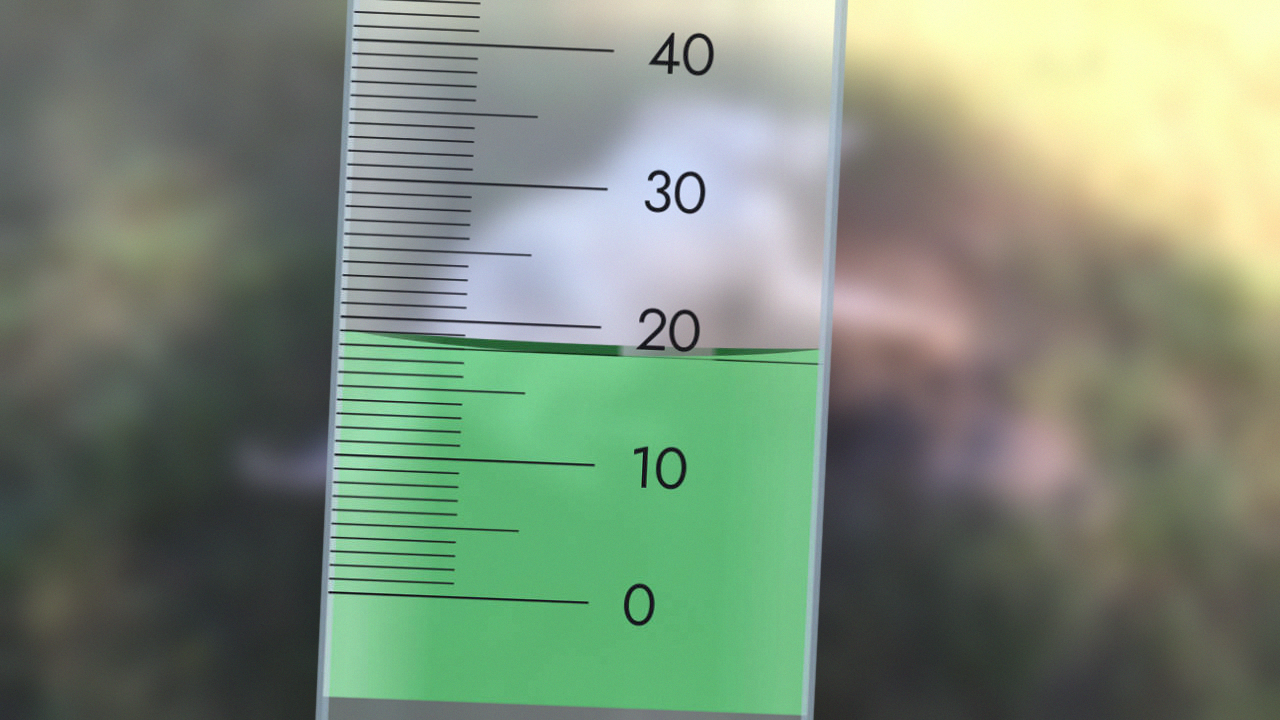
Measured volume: 18 mL
